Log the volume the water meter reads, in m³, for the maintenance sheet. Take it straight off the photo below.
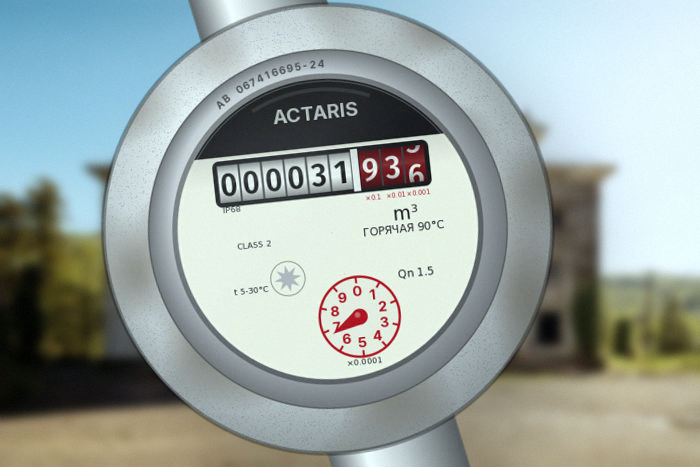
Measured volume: 31.9356 m³
